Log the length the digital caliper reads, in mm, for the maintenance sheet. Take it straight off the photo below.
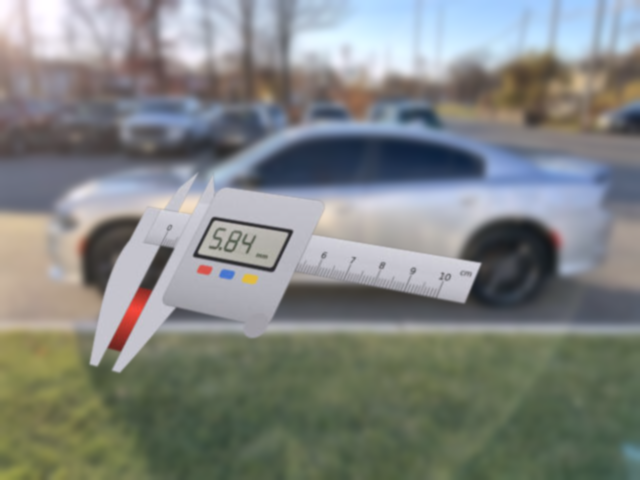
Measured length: 5.84 mm
